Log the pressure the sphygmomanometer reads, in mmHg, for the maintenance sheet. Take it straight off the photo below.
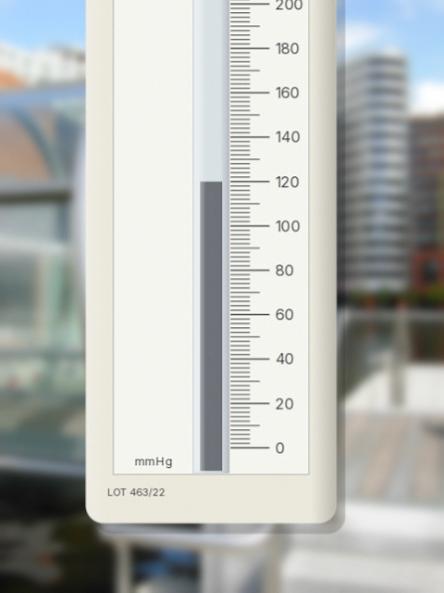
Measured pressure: 120 mmHg
